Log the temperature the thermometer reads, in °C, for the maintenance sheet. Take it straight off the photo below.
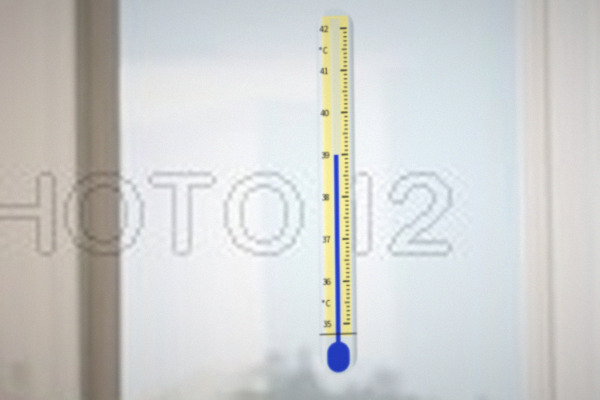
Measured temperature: 39 °C
